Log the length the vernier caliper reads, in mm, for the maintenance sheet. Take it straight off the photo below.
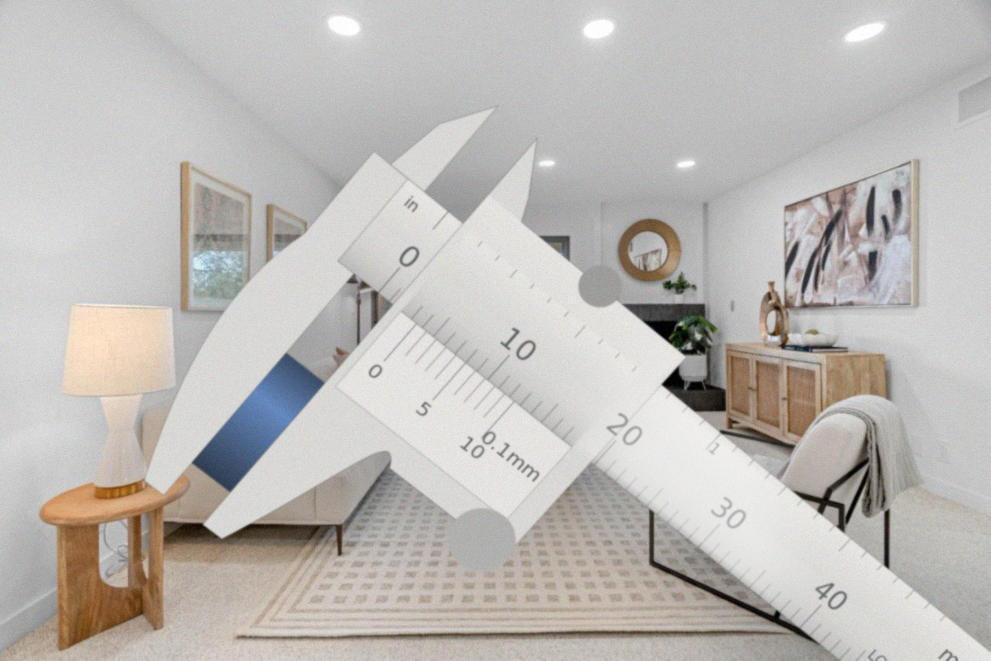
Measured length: 3.5 mm
